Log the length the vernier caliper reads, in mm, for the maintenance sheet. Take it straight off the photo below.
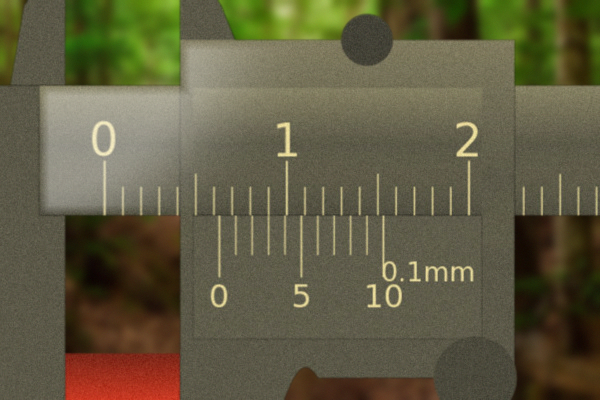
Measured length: 6.3 mm
